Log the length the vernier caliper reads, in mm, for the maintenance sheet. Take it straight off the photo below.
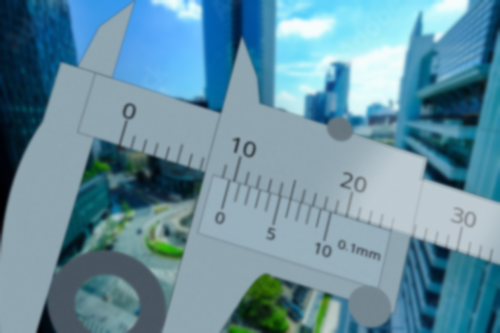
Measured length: 9.6 mm
